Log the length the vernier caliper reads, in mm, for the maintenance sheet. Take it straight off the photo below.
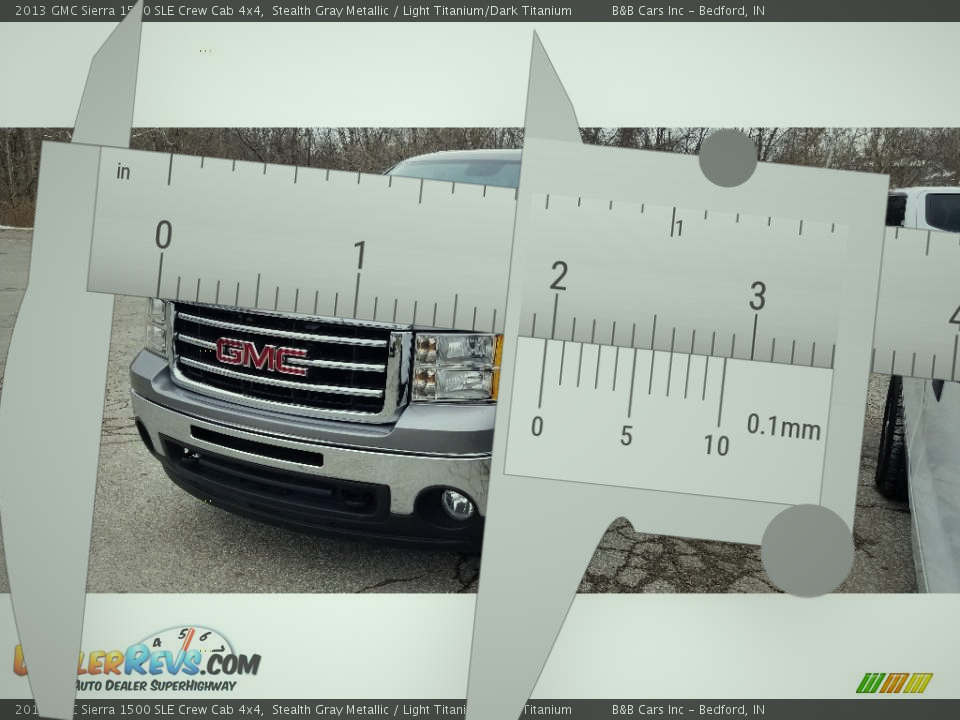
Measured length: 19.7 mm
